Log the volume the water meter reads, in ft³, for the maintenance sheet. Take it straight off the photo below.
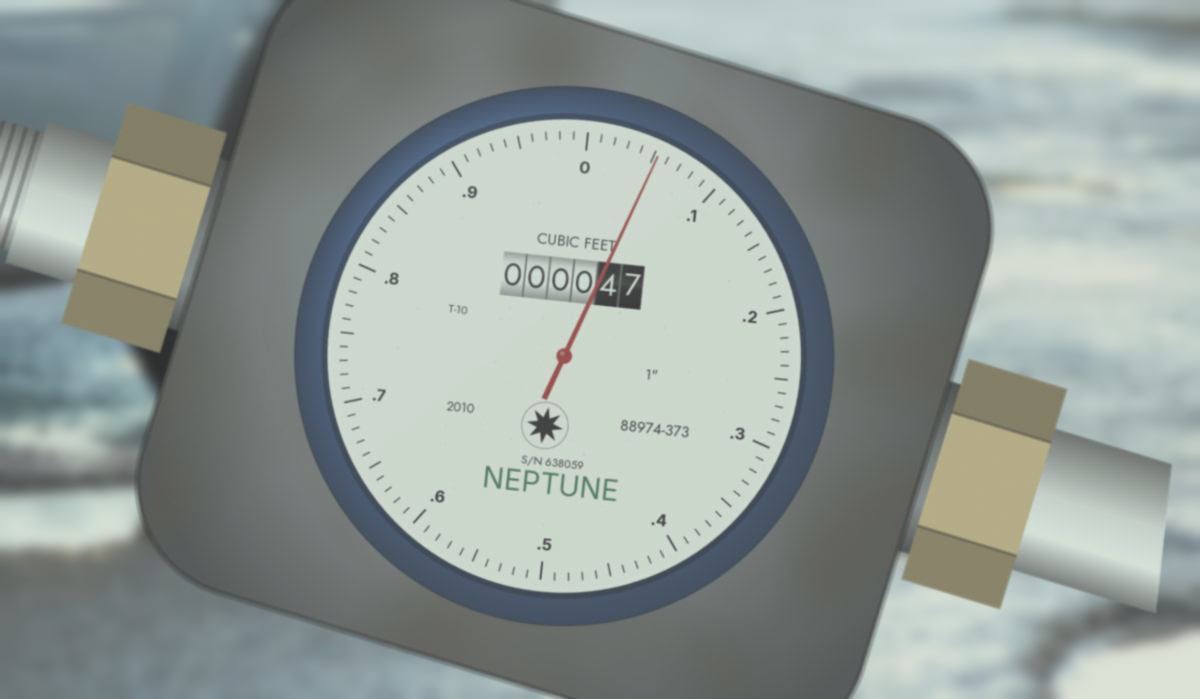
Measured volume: 47.05 ft³
